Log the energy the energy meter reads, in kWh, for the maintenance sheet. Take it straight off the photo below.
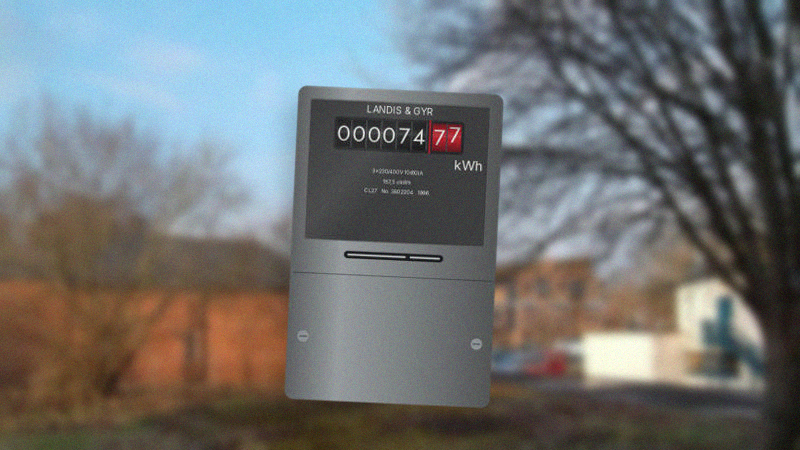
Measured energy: 74.77 kWh
